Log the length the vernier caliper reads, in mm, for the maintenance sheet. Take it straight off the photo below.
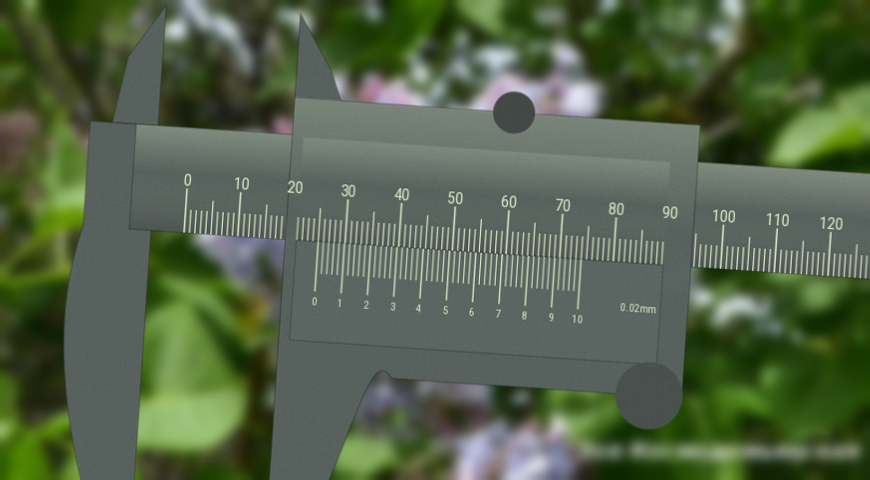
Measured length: 25.0 mm
